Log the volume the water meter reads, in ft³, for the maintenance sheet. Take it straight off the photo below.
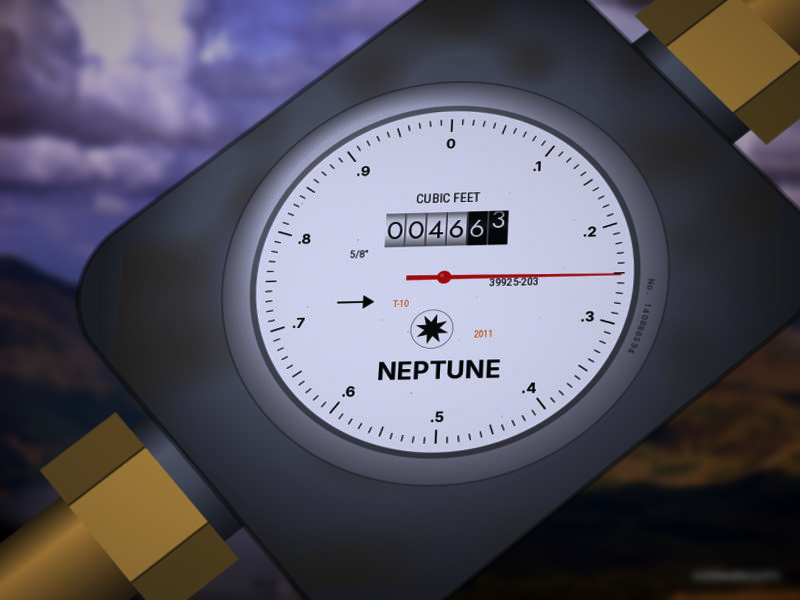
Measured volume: 4663.25 ft³
